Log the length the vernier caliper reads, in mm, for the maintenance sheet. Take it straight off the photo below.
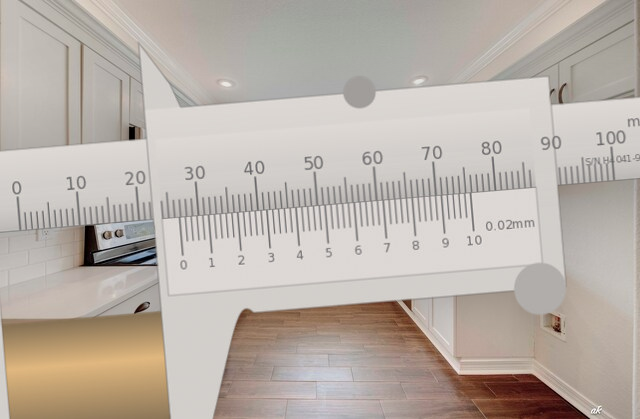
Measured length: 26.8 mm
